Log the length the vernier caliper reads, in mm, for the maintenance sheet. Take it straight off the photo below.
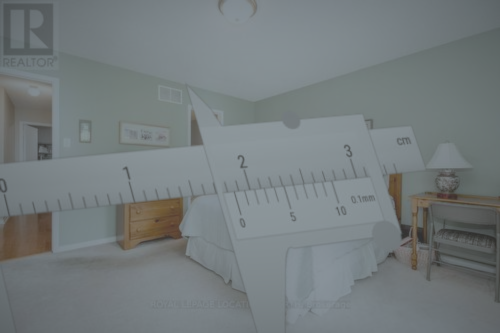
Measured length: 18.6 mm
